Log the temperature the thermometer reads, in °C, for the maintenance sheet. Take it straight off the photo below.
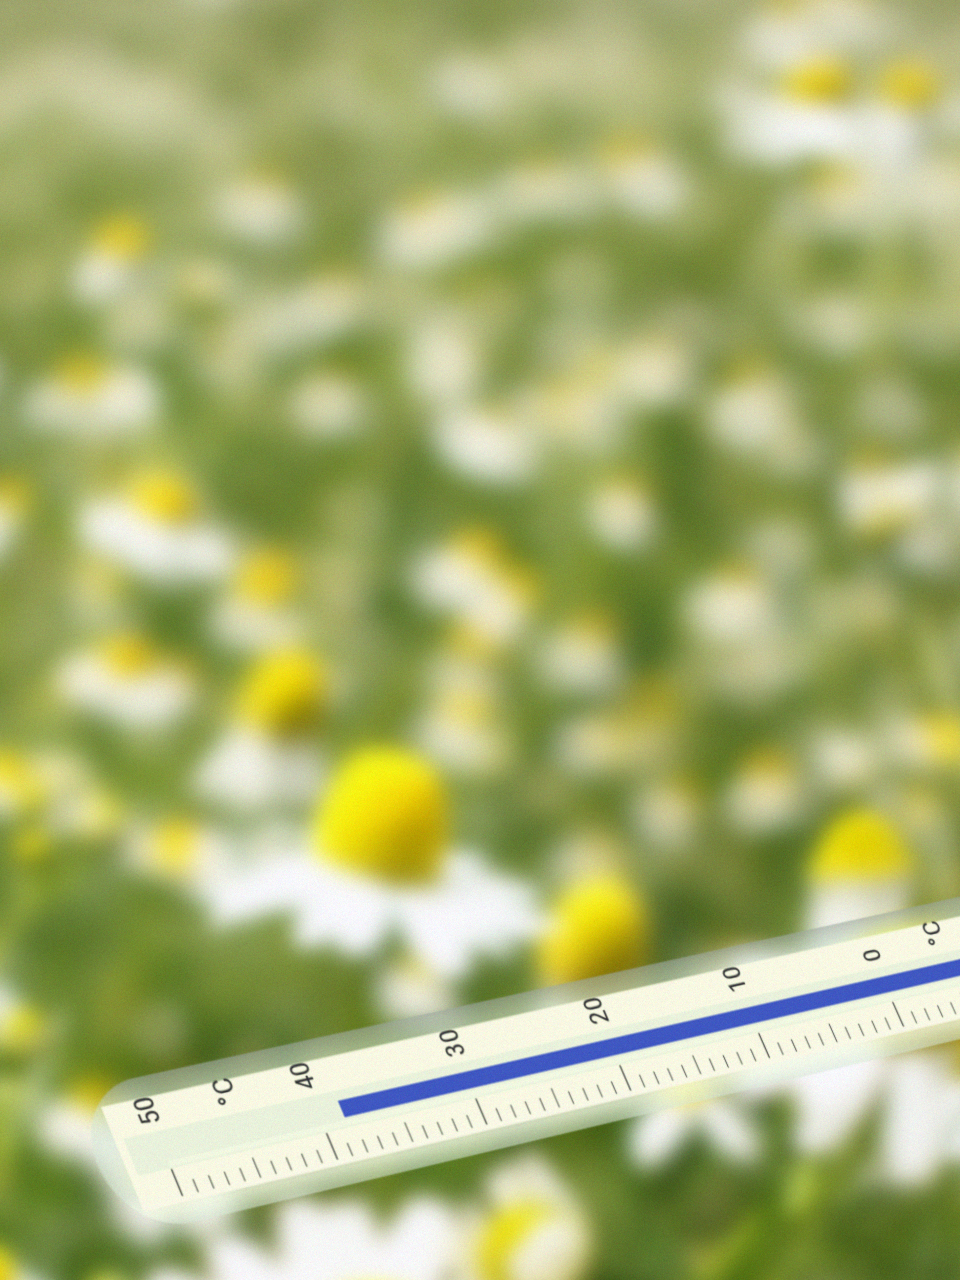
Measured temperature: 38.5 °C
